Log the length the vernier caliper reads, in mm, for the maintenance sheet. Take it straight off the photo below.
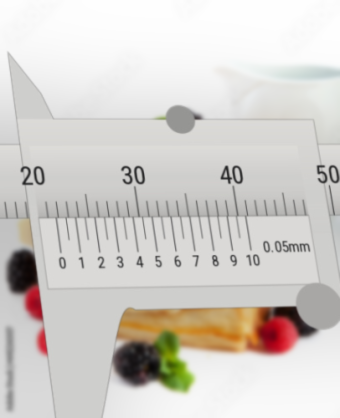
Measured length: 21.8 mm
